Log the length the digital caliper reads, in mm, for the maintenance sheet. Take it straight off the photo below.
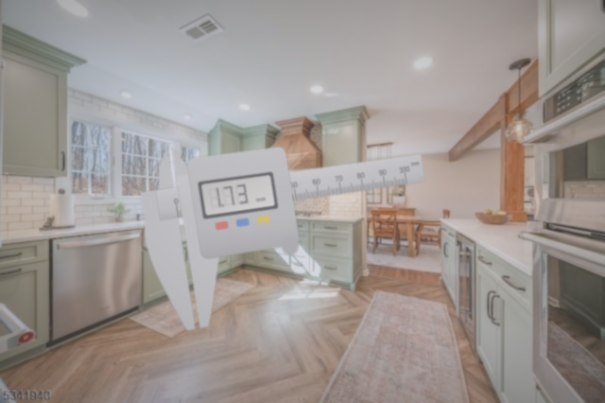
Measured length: 1.73 mm
